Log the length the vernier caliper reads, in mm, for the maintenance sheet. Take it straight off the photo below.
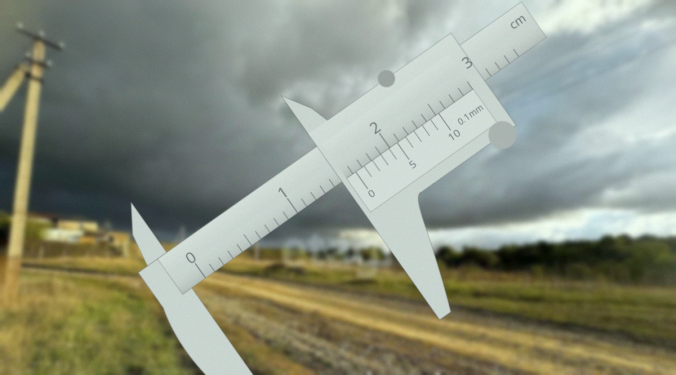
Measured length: 16.3 mm
